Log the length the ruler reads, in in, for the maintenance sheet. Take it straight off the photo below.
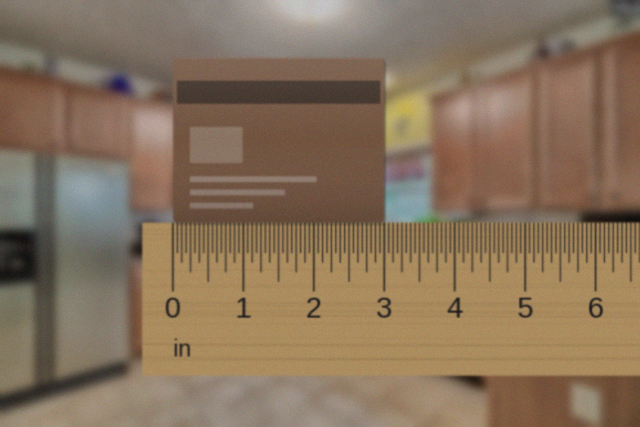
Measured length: 3 in
